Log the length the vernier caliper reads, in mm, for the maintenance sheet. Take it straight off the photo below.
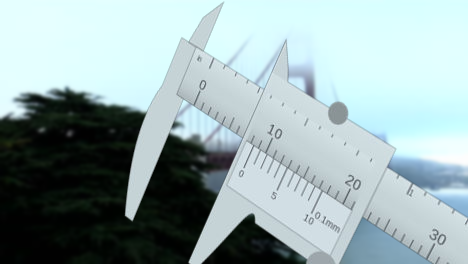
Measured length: 8.4 mm
